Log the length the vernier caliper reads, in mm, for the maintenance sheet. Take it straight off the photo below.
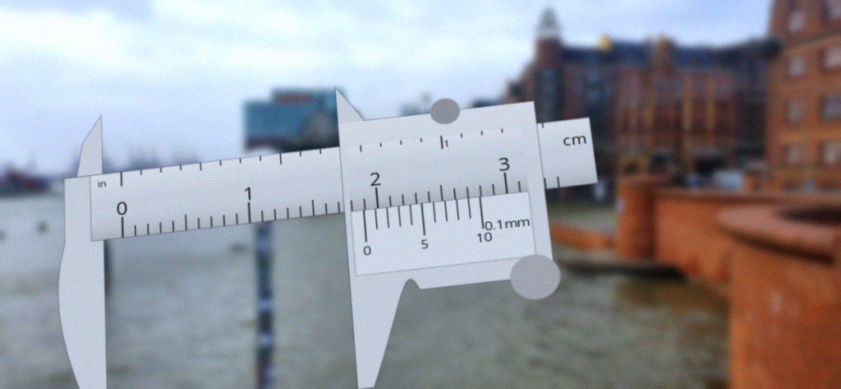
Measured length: 18.9 mm
